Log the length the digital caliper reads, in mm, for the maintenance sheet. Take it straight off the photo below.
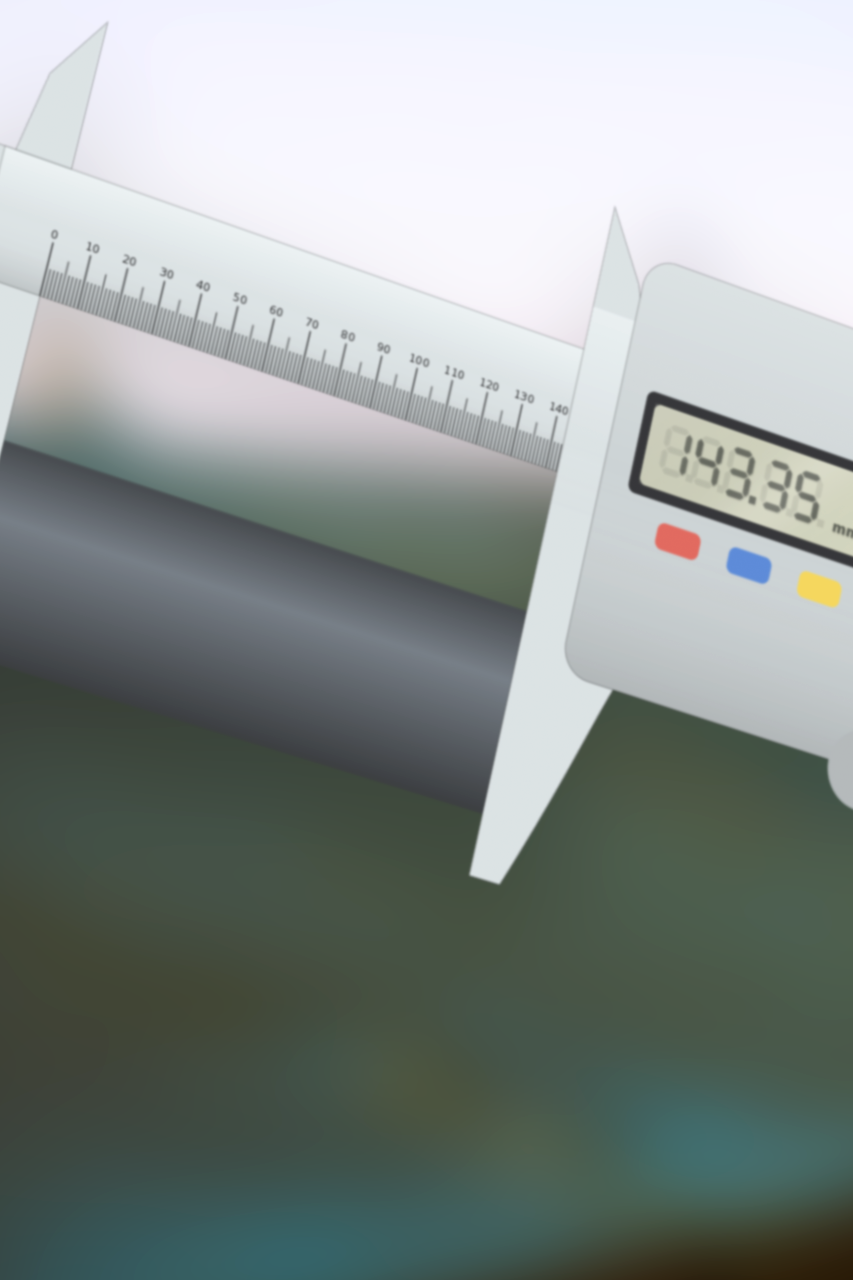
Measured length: 143.35 mm
